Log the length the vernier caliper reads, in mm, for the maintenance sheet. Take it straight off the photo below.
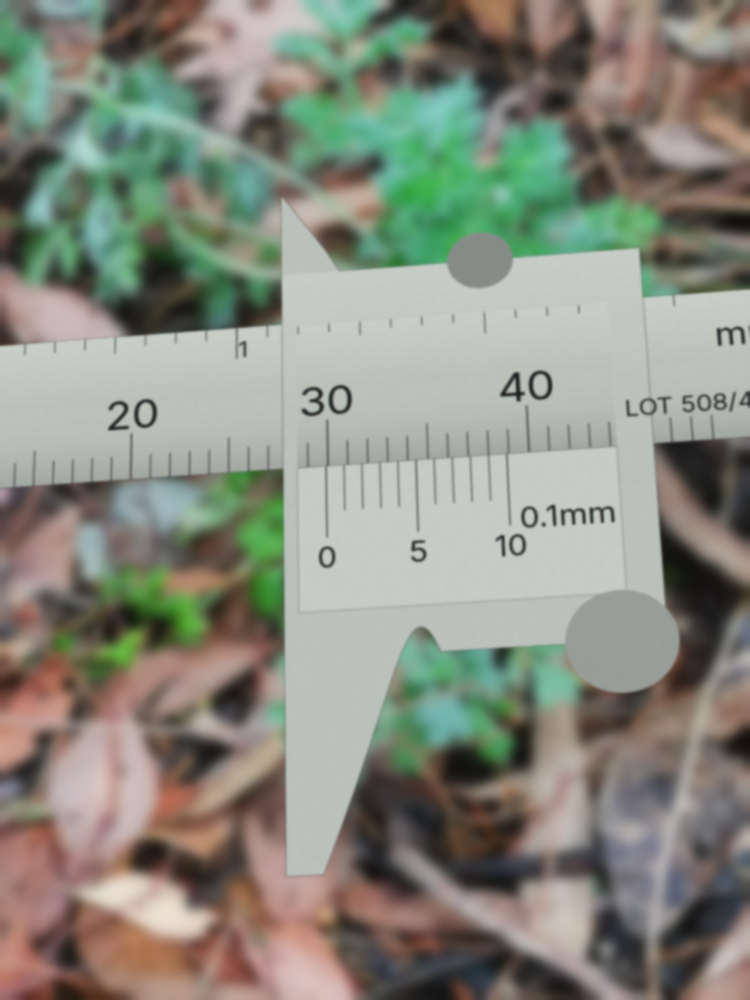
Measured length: 29.9 mm
